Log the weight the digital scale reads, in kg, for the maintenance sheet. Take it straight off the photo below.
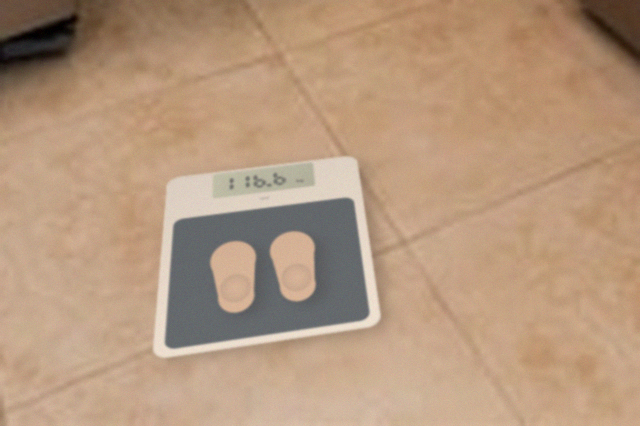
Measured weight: 116.6 kg
